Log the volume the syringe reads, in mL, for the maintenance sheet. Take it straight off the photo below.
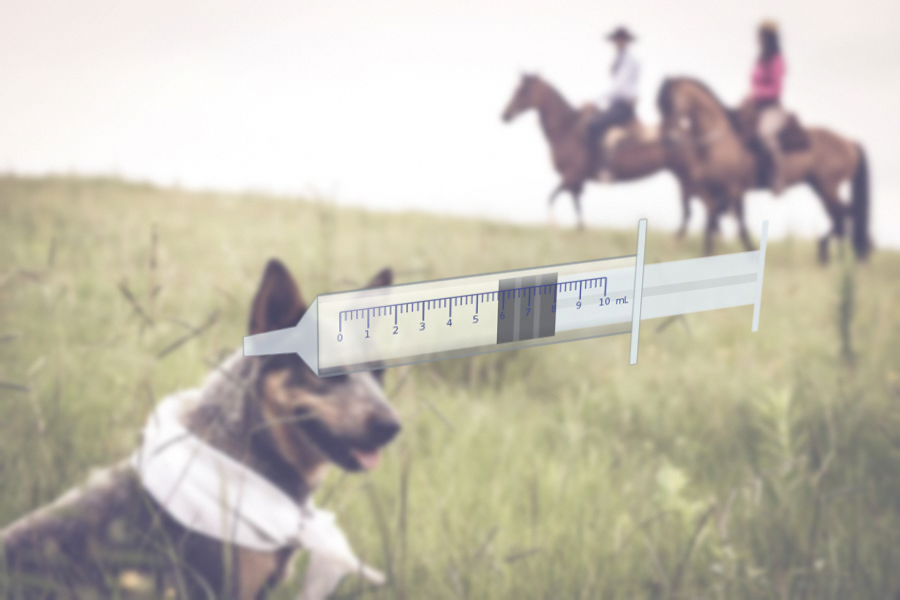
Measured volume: 5.8 mL
